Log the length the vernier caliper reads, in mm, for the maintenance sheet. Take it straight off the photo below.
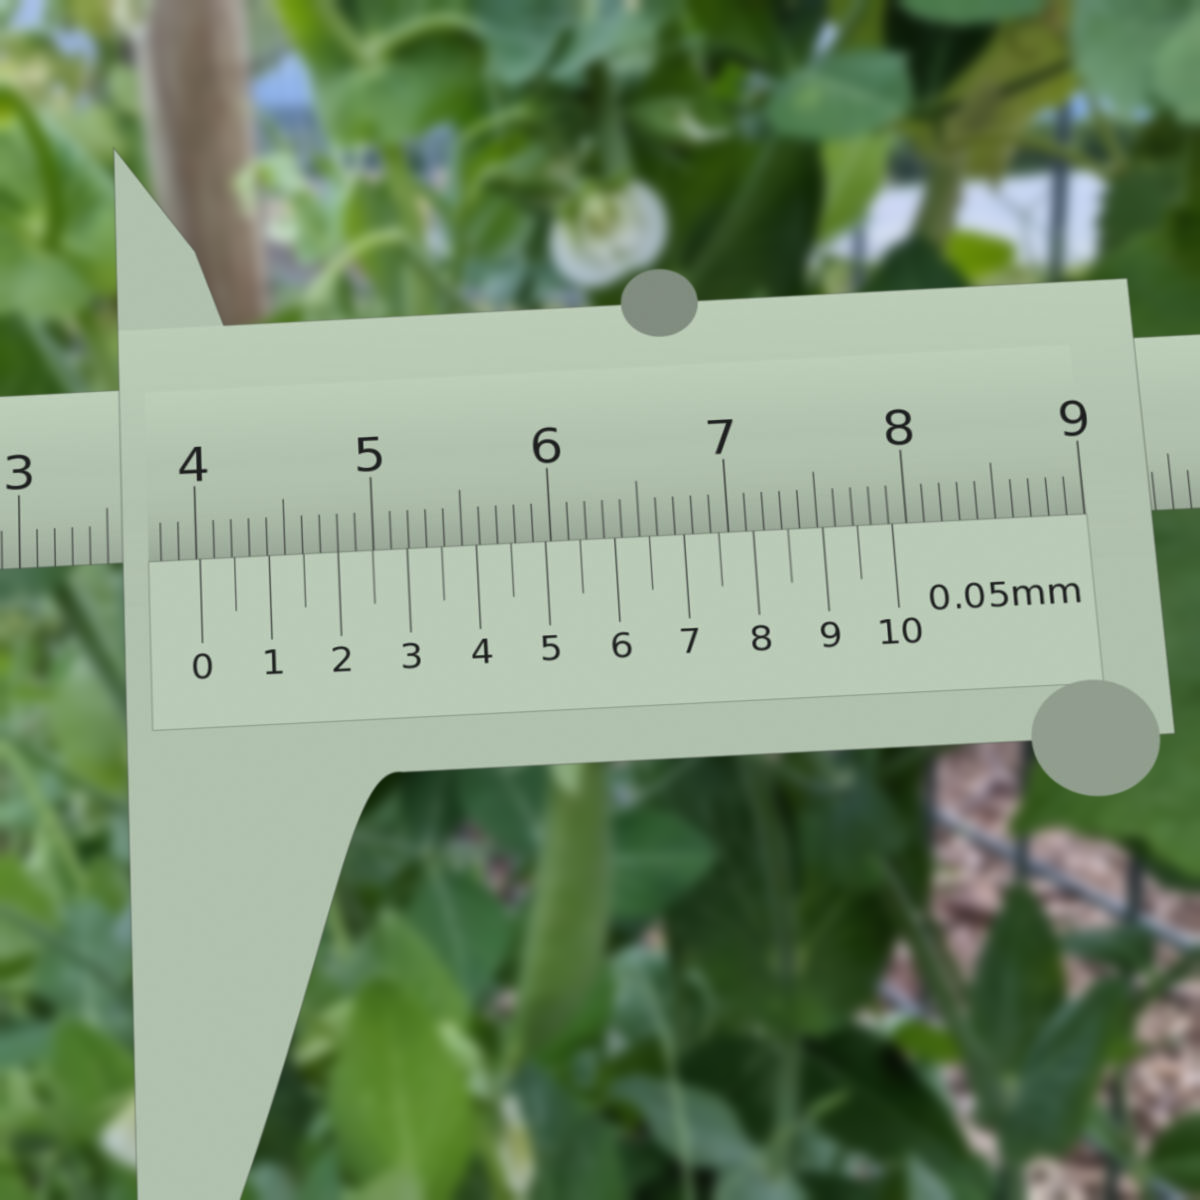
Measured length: 40.2 mm
